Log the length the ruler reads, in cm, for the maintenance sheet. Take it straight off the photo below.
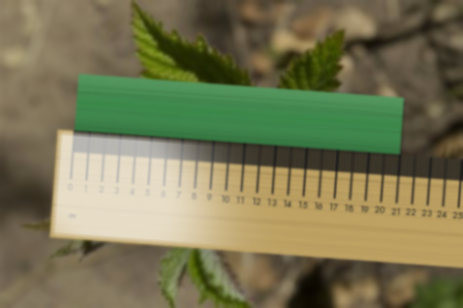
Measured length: 21 cm
